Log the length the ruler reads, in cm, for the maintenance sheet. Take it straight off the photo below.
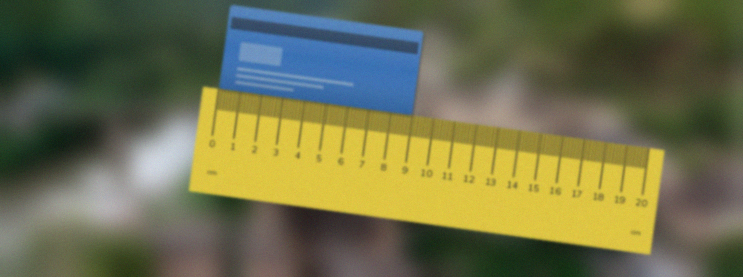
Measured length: 9 cm
